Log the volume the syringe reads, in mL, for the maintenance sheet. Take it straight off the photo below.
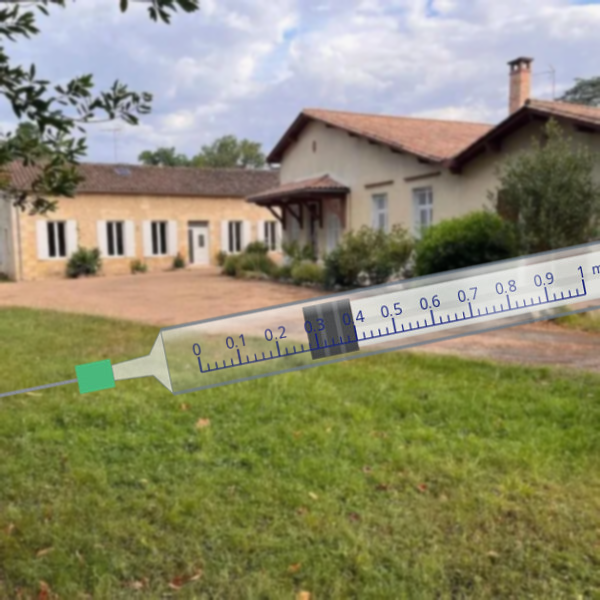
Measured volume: 0.28 mL
